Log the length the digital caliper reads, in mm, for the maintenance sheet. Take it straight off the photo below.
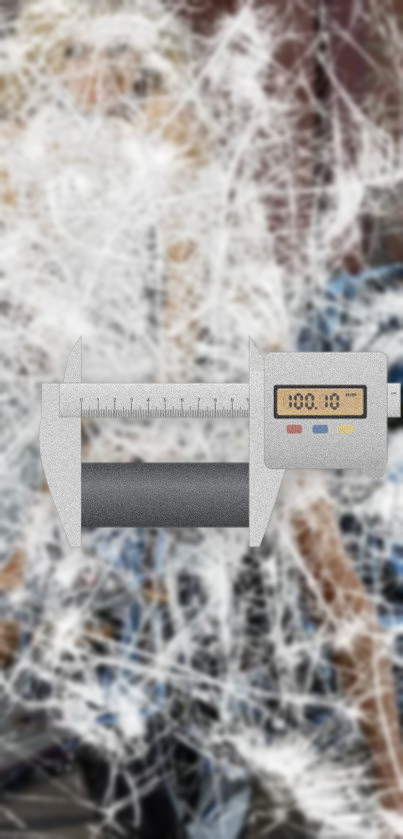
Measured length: 100.10 mm
